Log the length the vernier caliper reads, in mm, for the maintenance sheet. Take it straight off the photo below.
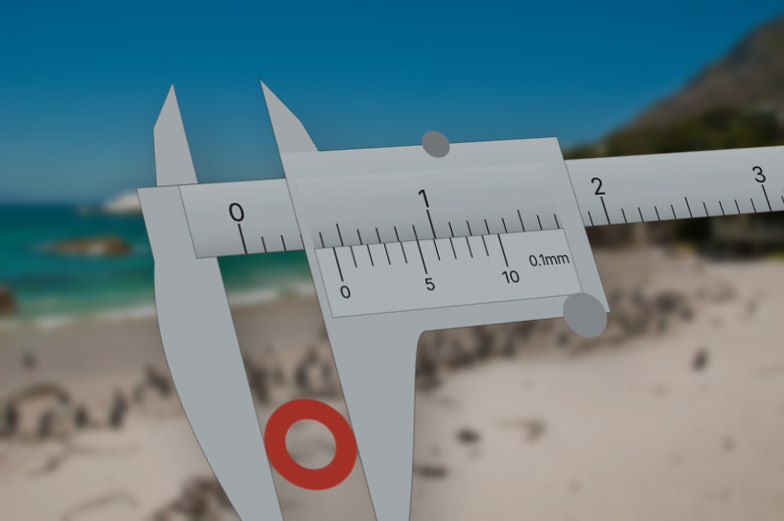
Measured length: 4.5 mm
